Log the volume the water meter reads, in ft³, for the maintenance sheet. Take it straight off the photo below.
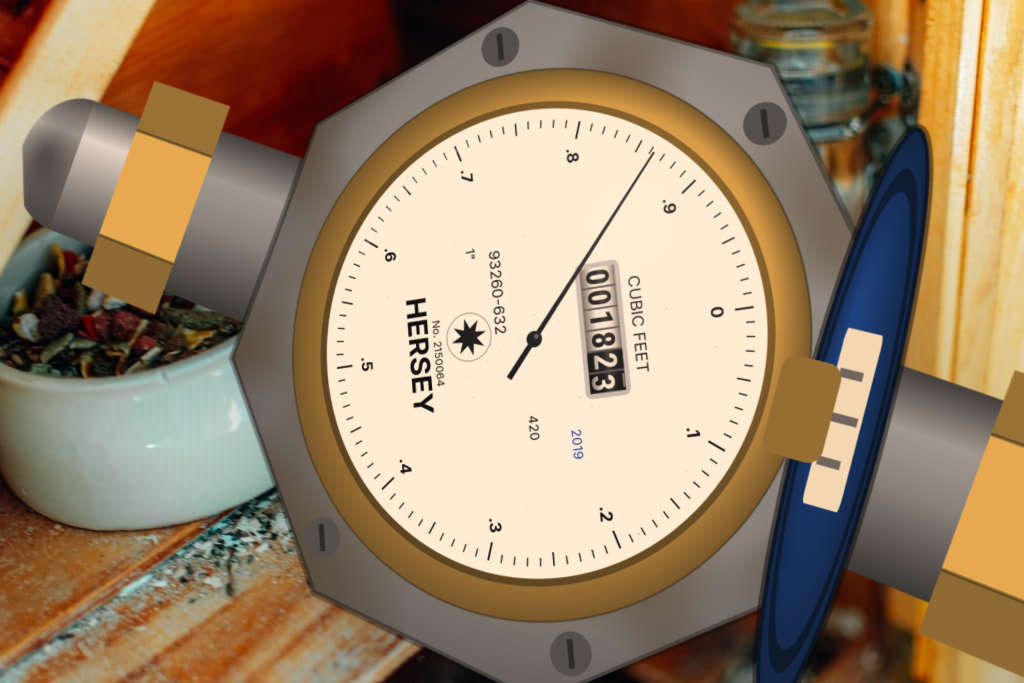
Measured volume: 1822.86 ft³
